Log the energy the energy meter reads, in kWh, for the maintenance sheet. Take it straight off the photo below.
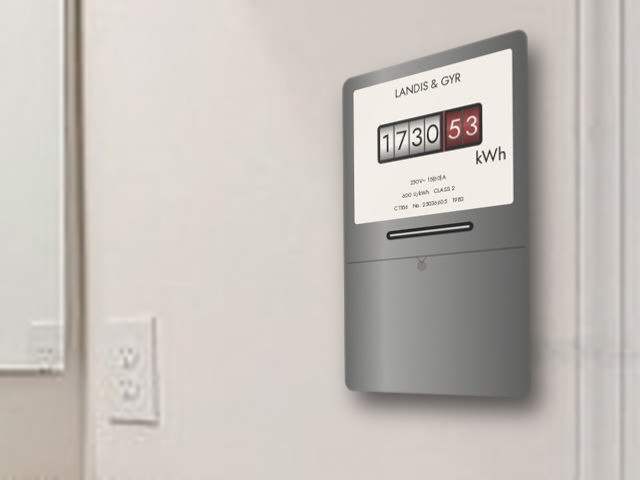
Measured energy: 1730.53 kWh
